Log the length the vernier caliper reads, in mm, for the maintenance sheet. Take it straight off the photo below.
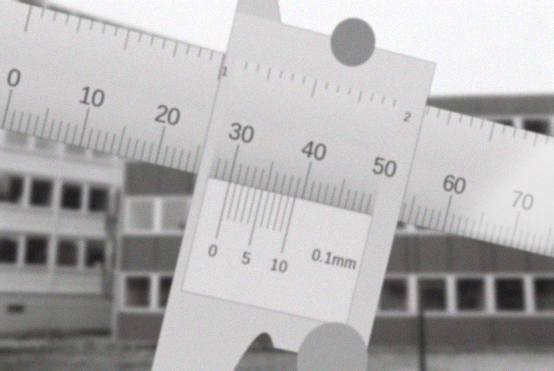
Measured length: 30.0 mm
